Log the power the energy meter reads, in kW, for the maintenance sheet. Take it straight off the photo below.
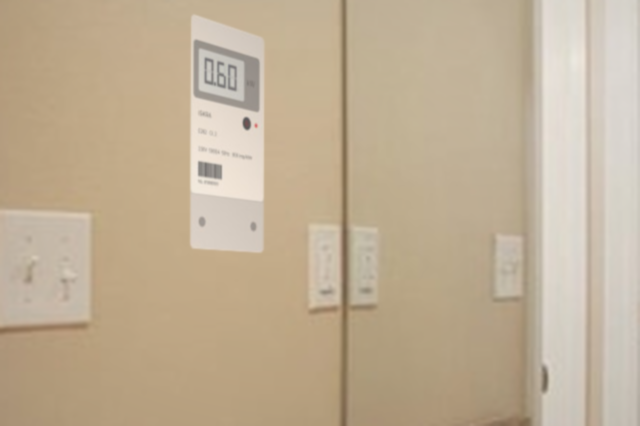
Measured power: 0.60 kW
